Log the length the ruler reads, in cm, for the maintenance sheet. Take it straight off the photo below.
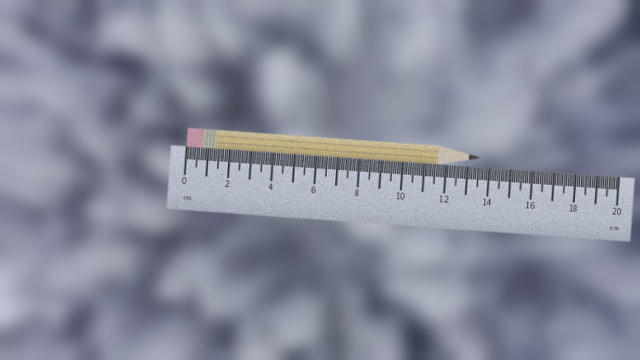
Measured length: 13.5 cm
